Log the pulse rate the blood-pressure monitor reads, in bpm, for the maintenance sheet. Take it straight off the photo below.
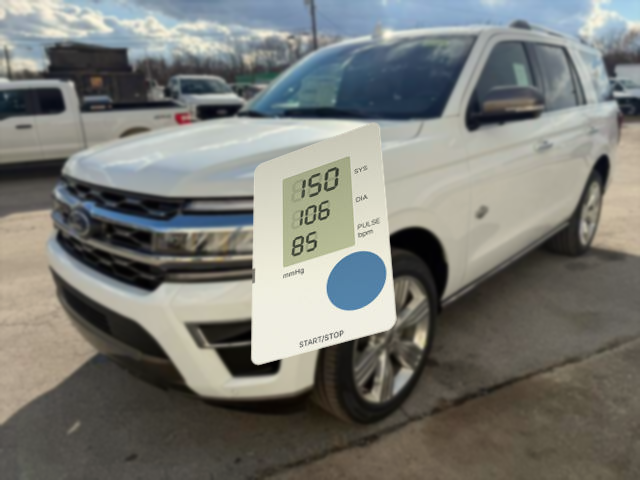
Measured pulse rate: 85 bpm
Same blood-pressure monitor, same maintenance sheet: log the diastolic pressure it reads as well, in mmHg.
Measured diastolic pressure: 106 mmHg
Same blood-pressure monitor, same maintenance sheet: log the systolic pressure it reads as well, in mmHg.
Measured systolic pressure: 150 mmHg
